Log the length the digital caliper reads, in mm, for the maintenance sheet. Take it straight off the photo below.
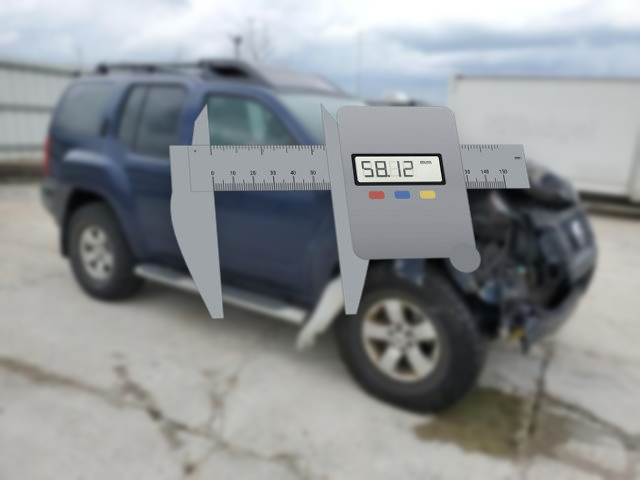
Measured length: 58.12 mm
